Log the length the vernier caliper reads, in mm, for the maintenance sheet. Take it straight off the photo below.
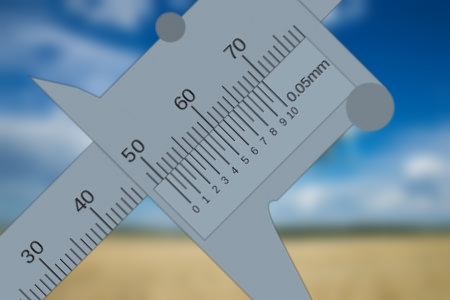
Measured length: 50.4 mm
